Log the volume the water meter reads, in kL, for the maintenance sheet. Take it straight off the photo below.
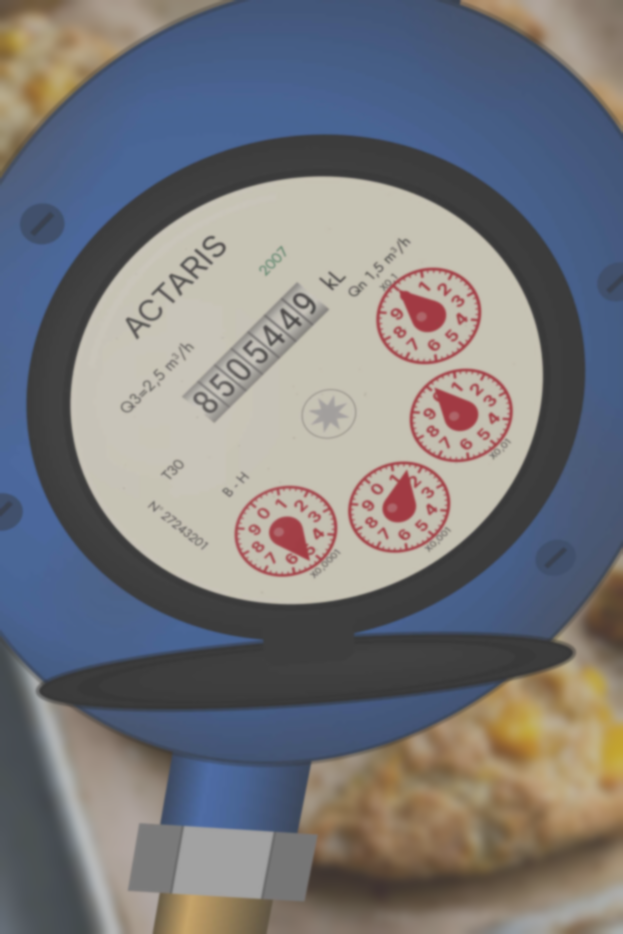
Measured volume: 8505449.0015 kL
